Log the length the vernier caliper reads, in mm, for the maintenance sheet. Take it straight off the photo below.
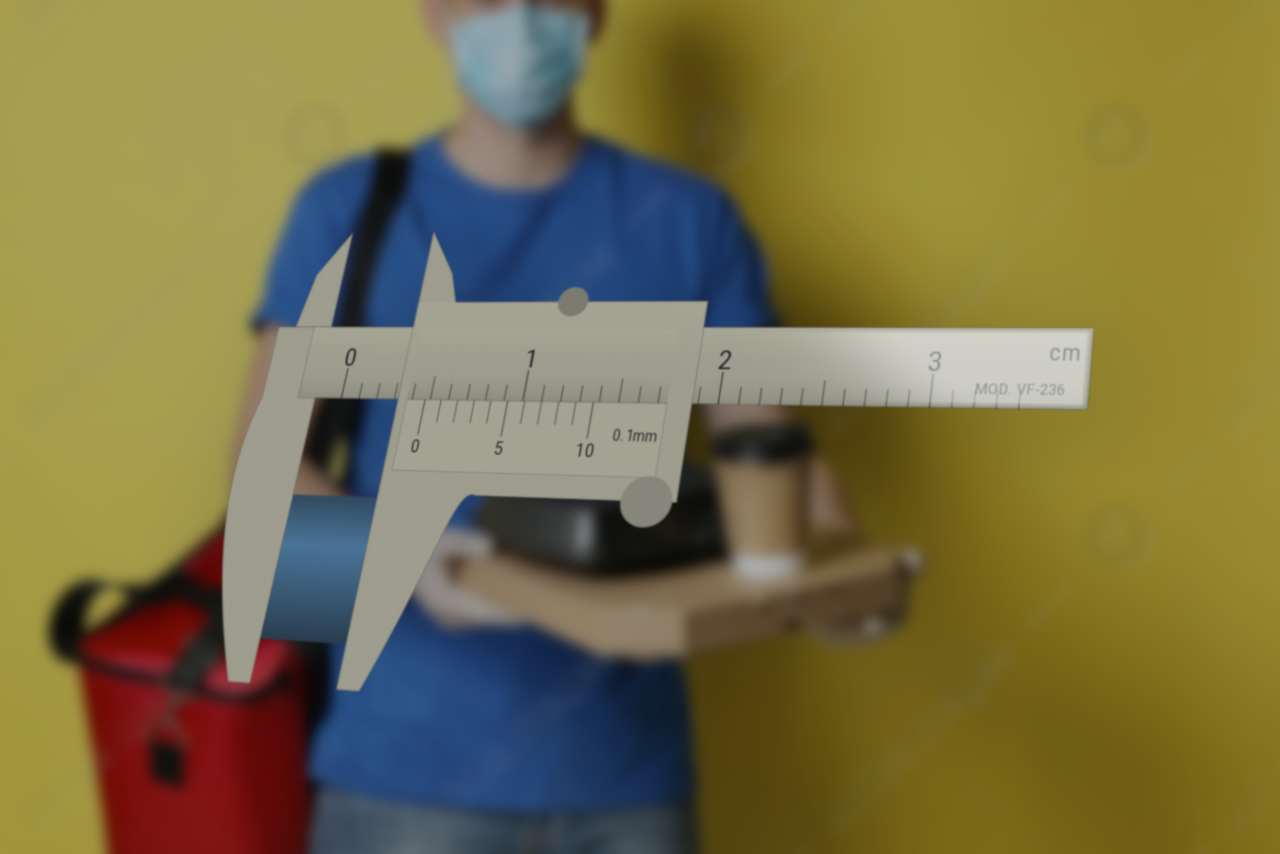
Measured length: 4.7 mm
